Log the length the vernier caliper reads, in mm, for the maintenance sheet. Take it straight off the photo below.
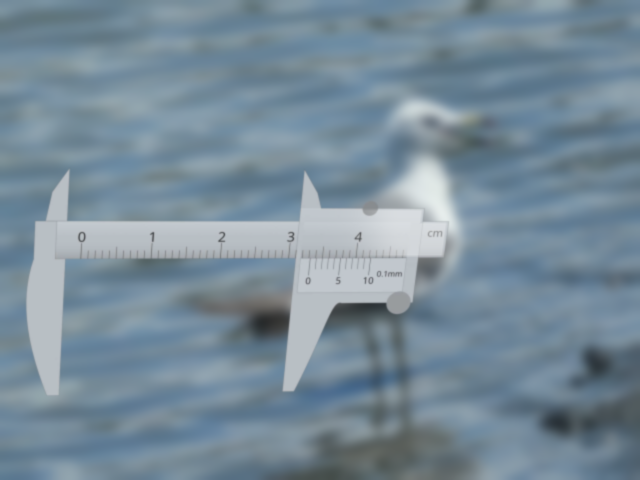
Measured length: 33.2 mm
